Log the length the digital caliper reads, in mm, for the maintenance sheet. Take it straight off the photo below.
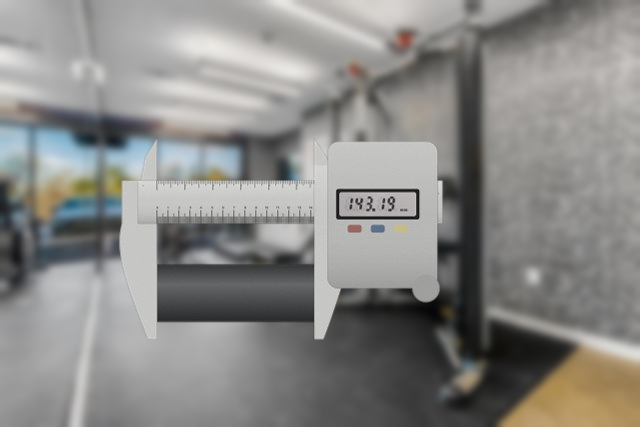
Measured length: 143.19 mm
